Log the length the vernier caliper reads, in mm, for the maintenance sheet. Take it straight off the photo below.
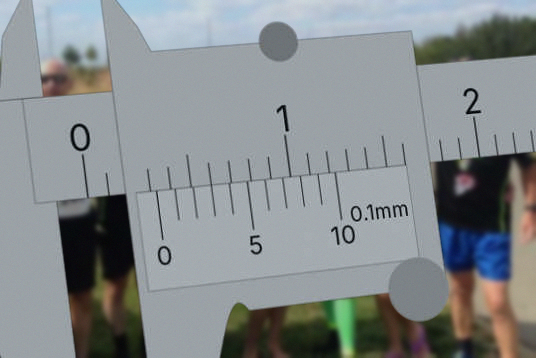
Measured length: 3.3 mm
